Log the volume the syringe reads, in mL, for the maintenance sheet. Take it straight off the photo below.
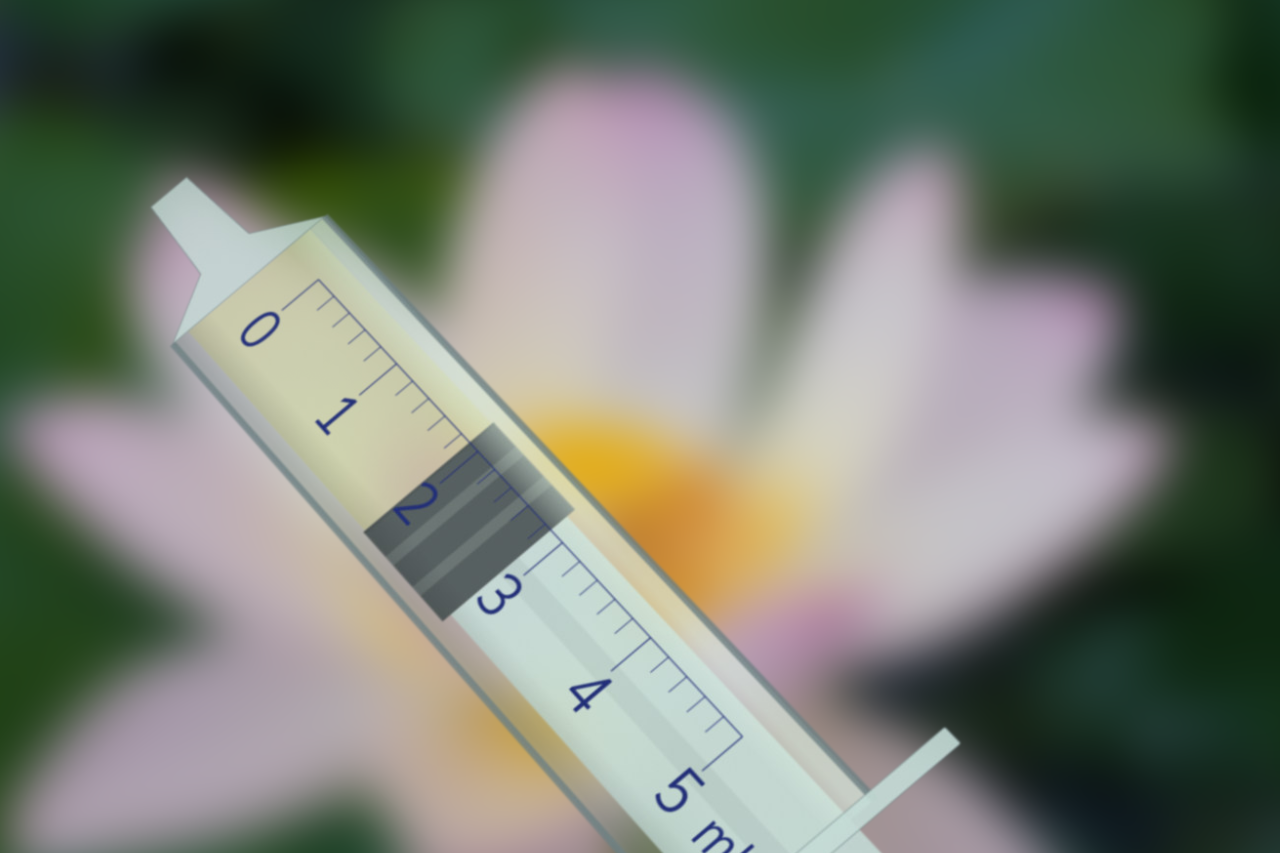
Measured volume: 1.9 mL
